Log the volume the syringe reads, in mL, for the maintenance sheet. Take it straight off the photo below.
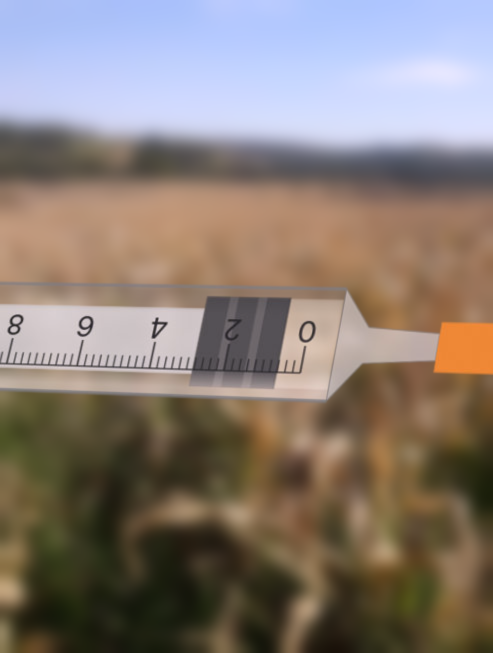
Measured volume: 0.6 mL
